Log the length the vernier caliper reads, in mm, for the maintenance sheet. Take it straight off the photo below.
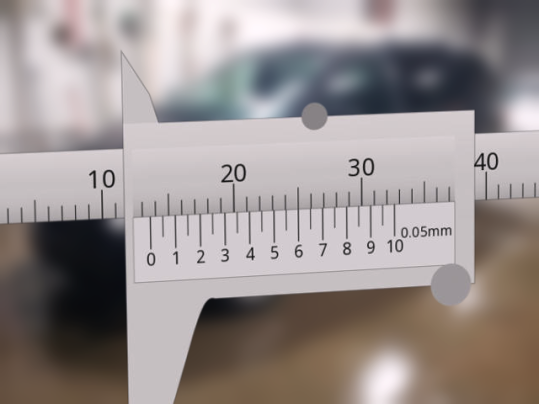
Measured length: 13.6 mm
